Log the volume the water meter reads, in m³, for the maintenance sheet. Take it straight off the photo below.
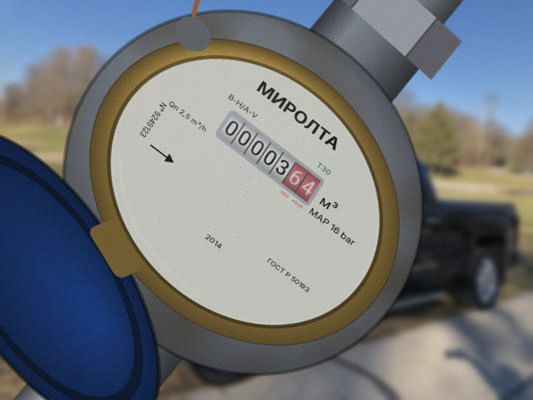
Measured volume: 3.64 m³
